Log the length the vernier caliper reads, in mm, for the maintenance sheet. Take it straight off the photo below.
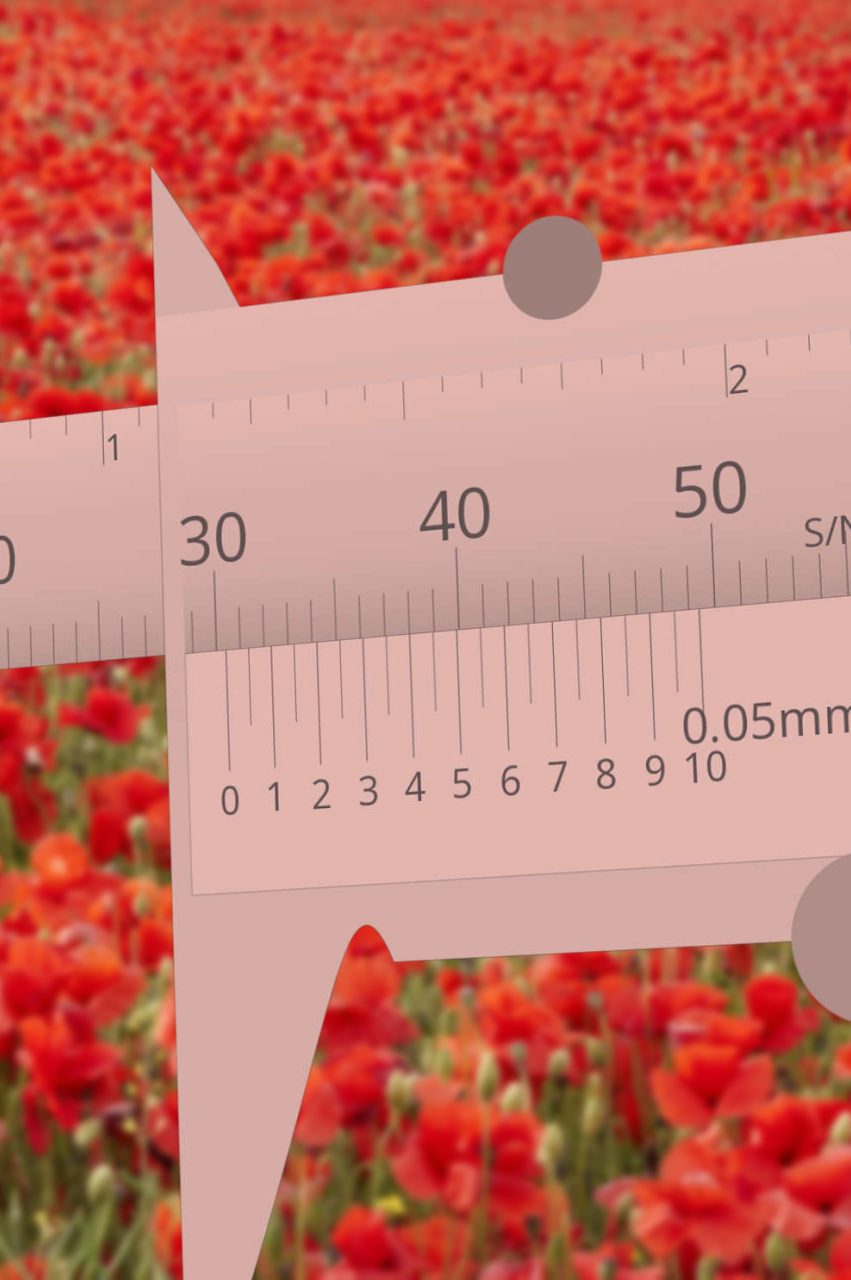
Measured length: 30.40 mm
